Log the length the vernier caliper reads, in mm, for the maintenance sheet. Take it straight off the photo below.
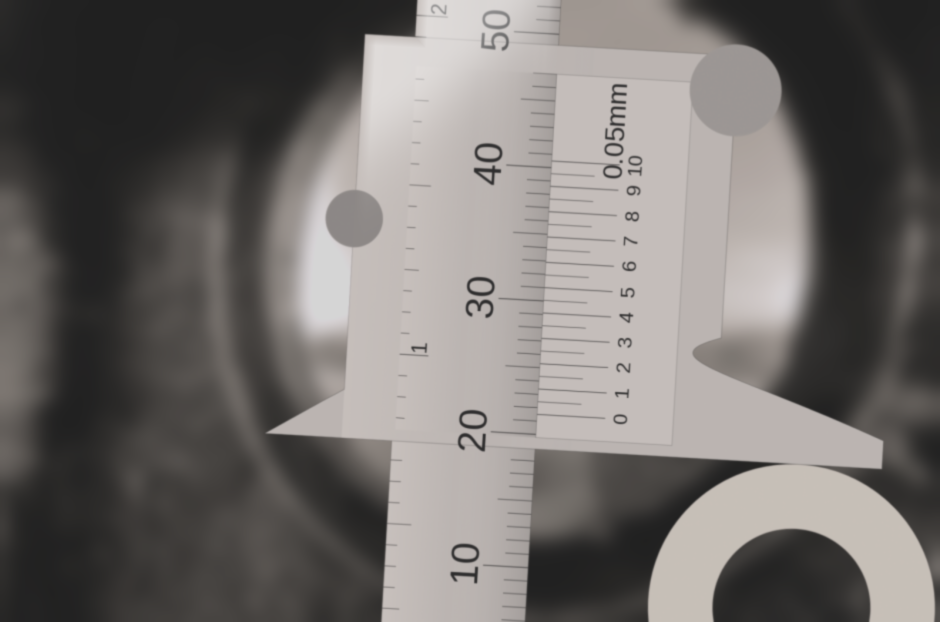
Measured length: 21.5 mm
